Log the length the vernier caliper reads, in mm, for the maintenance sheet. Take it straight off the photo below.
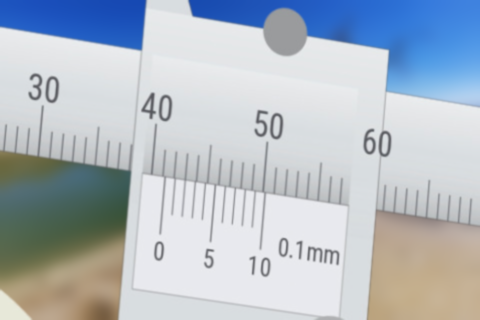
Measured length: 41.2 mm
